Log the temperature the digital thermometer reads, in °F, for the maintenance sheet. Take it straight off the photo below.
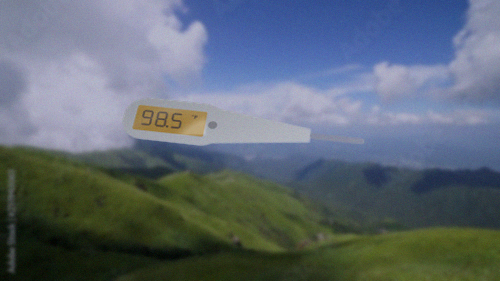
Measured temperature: 98.5 °F
